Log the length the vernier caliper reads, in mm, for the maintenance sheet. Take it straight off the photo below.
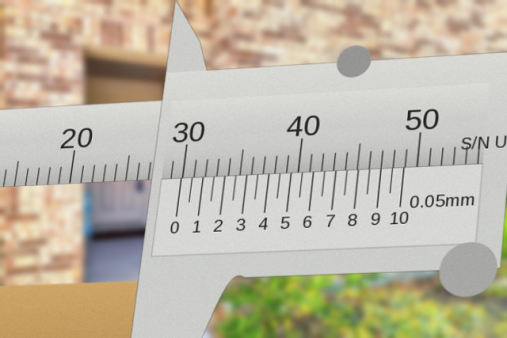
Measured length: 29.9 mm
